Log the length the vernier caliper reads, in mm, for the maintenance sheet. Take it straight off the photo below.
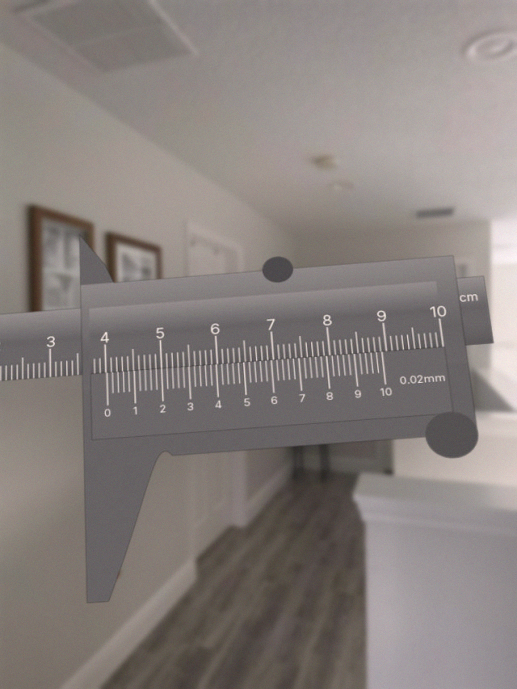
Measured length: 40.2 mm
